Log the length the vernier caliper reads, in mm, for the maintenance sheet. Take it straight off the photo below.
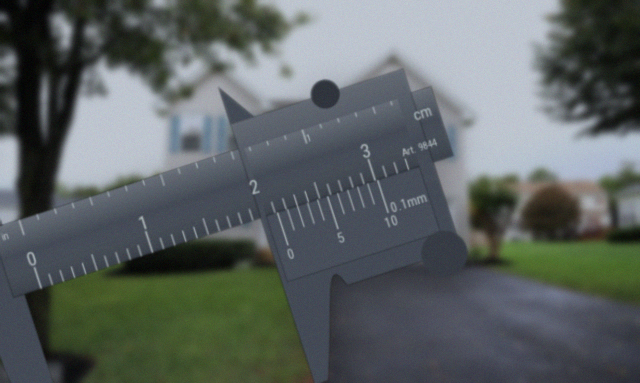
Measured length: 21.2 mm
